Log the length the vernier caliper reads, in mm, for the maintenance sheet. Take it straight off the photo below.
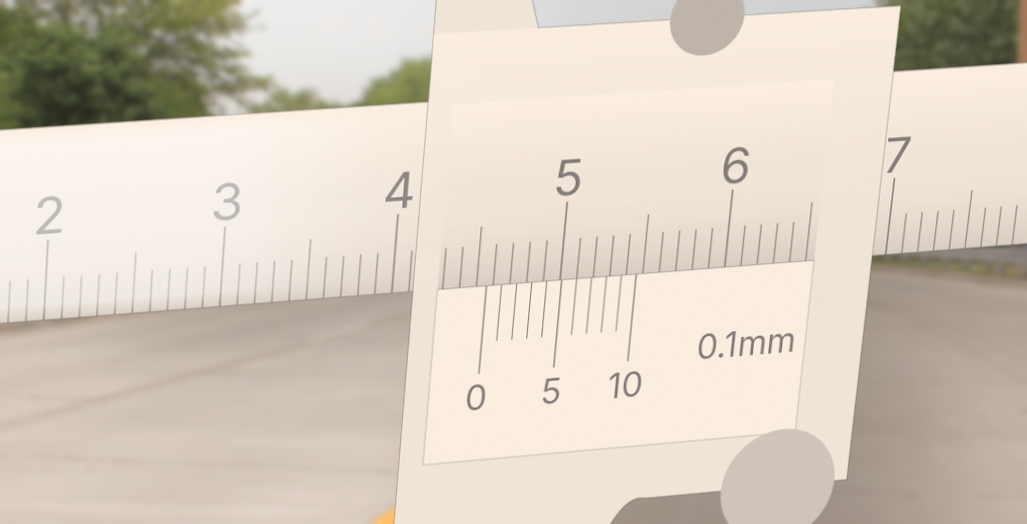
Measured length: 45.6 mm
